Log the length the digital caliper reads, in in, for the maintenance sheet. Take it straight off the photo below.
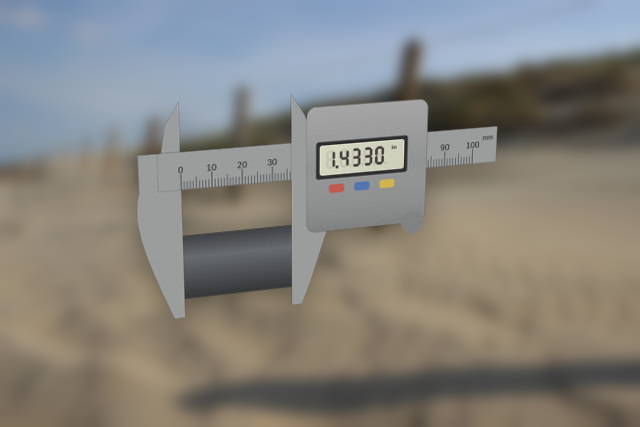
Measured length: 1.4330 in
